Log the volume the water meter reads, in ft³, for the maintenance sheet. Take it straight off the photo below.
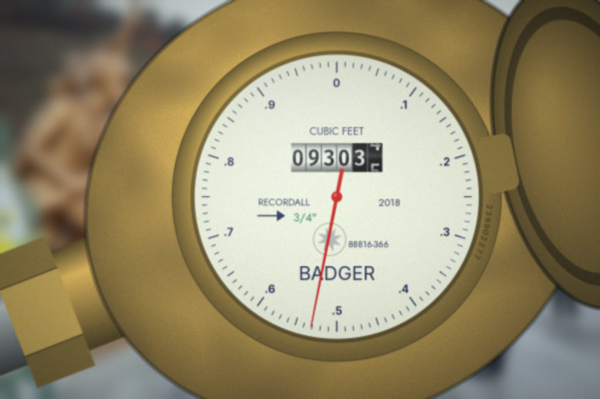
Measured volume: 93034.53 ft³
